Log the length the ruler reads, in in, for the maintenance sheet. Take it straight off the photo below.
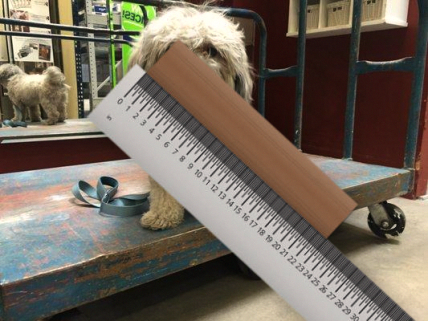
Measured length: 23 in
